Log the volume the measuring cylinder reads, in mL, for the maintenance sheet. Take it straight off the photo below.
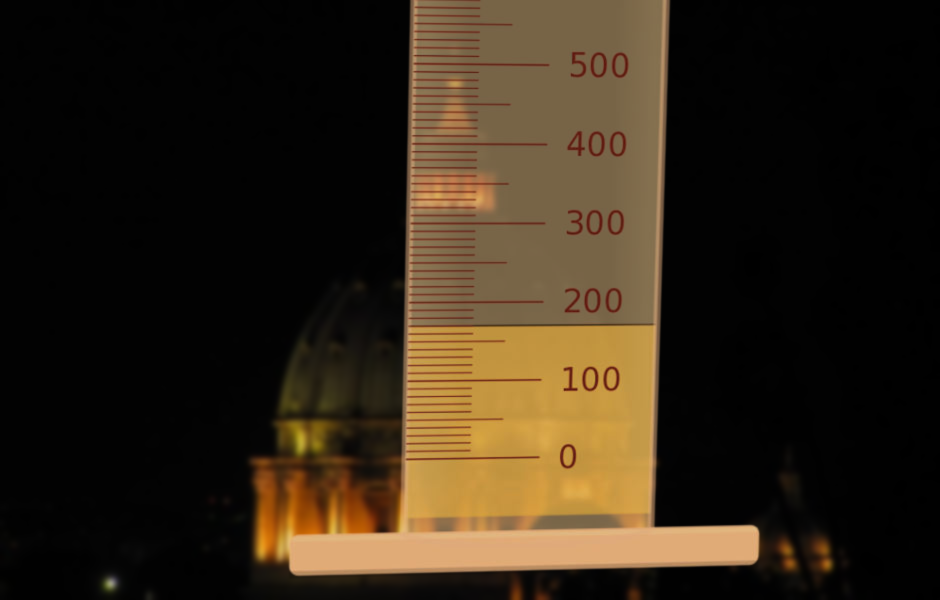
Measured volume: 170 mL
